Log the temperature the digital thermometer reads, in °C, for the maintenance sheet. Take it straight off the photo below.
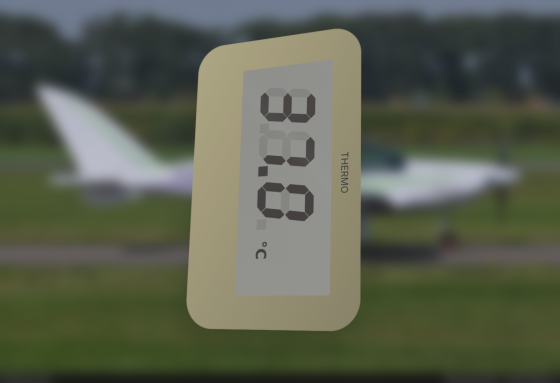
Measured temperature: 37.0 °C
